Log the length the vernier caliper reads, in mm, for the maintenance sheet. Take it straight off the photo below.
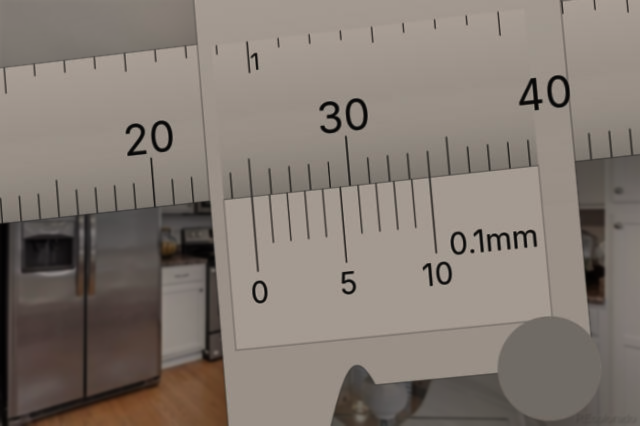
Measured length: 25.0 mm
